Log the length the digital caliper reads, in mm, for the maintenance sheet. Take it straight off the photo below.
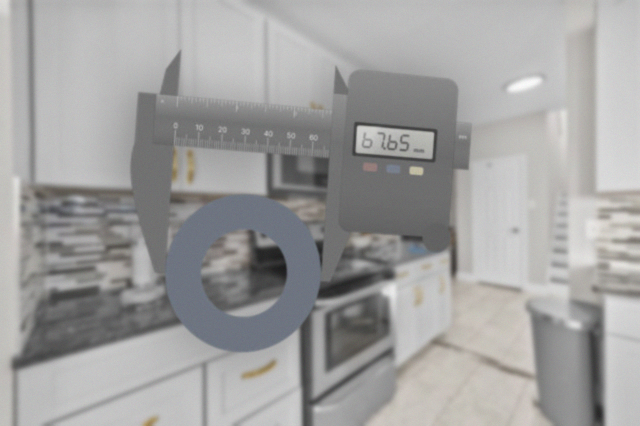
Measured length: 67.65 mm
